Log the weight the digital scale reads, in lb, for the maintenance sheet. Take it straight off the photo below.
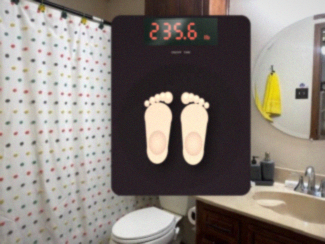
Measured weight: 235.6 lb
